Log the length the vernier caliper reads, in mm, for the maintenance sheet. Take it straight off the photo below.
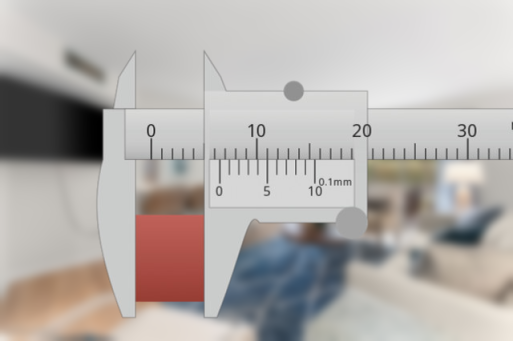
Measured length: 6.5 mm
